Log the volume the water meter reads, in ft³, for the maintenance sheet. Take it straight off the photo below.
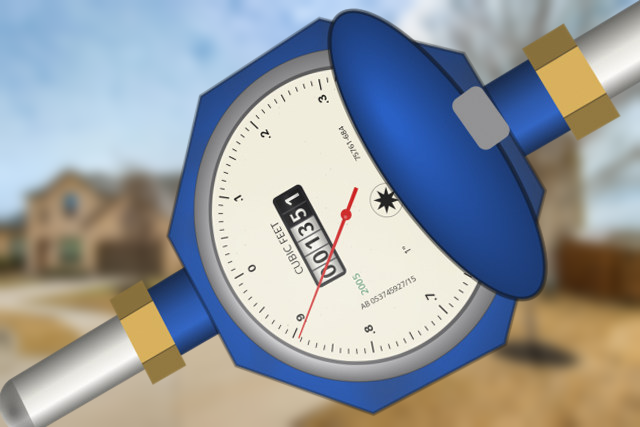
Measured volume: 1350.89 ft³
